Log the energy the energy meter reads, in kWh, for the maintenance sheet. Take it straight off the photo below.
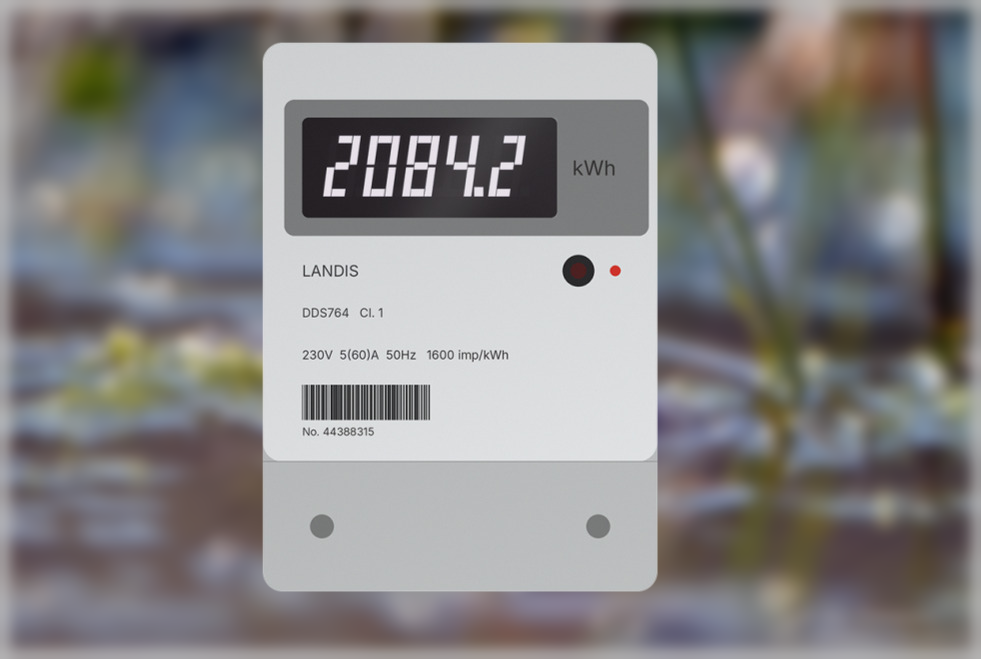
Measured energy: 2084.2 kWh
